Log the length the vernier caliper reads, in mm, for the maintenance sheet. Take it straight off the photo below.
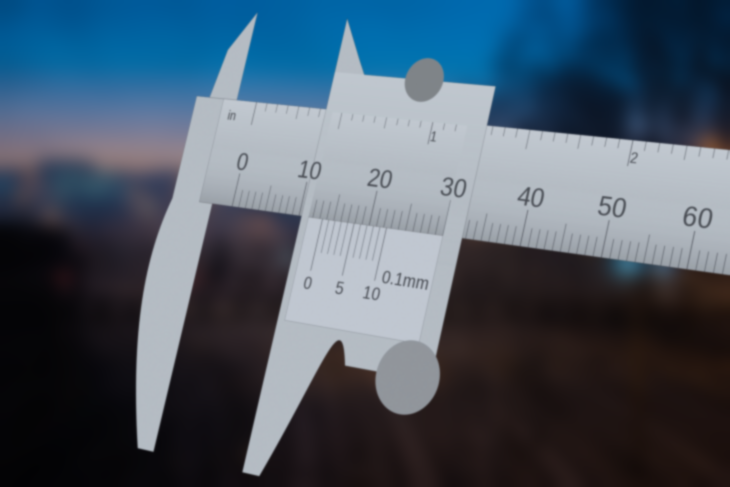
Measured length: 13.4 mm
